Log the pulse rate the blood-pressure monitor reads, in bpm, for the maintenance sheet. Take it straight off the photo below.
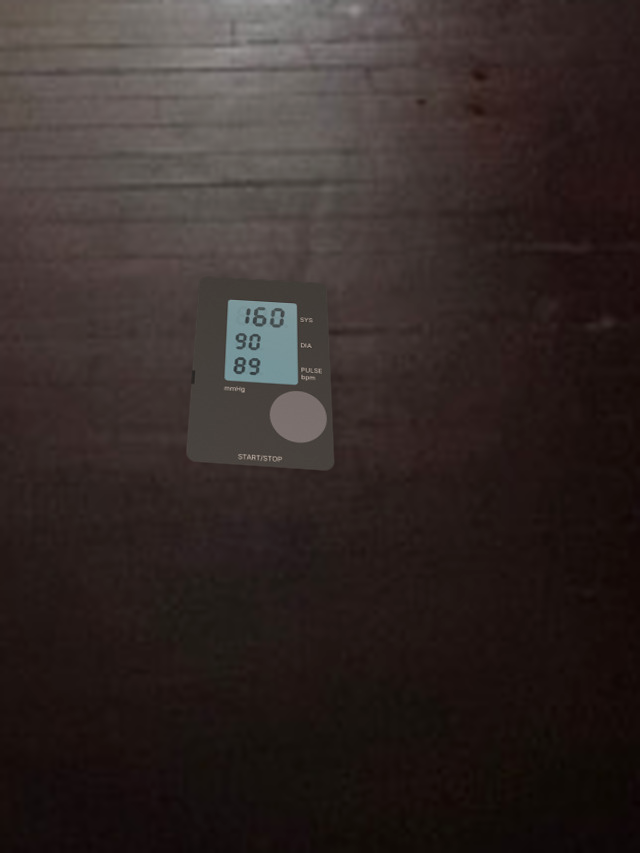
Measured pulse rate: 89 bpm
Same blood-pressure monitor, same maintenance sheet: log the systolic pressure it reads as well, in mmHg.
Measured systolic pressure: 160 mmHg
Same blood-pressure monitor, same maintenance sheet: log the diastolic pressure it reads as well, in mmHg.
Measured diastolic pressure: 90 mmHg
